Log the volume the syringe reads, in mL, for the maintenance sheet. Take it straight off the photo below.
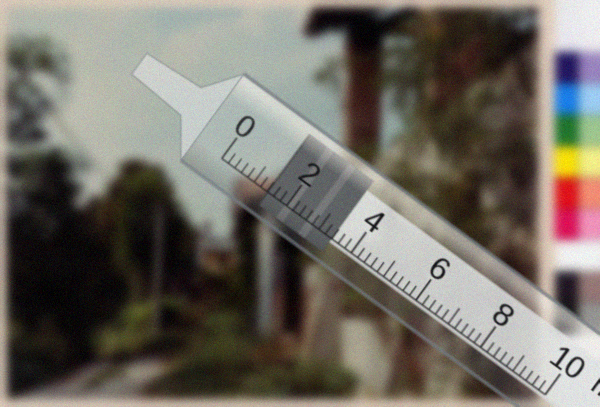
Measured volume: 1.4 mL
